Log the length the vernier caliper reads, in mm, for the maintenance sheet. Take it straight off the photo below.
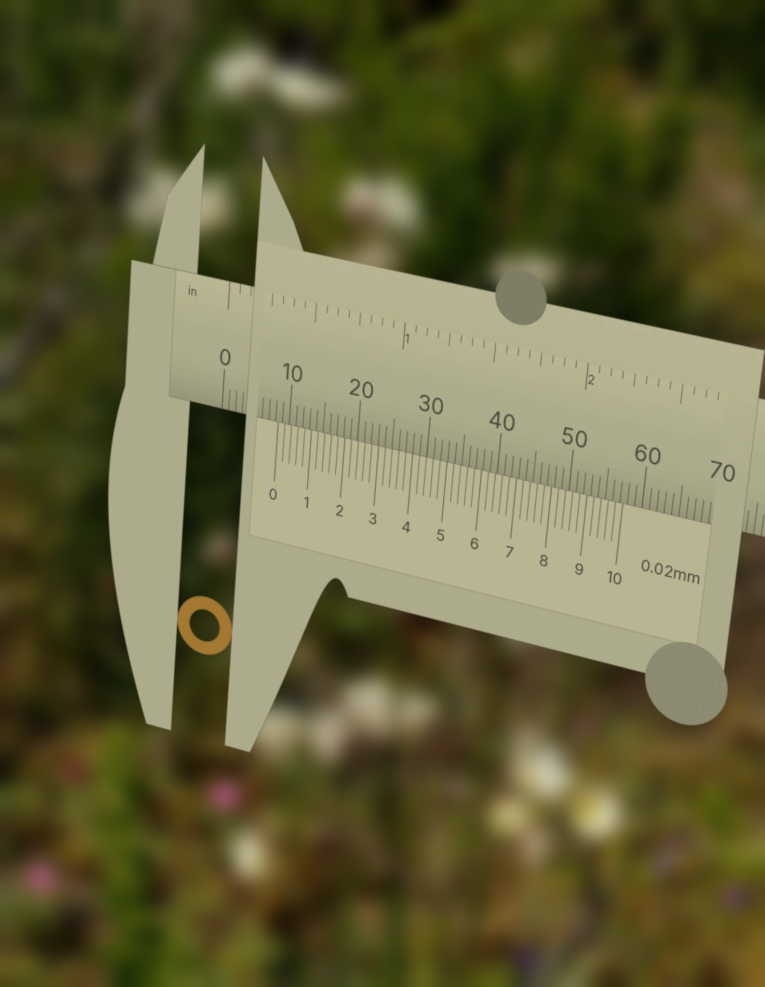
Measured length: 8.4 mm
